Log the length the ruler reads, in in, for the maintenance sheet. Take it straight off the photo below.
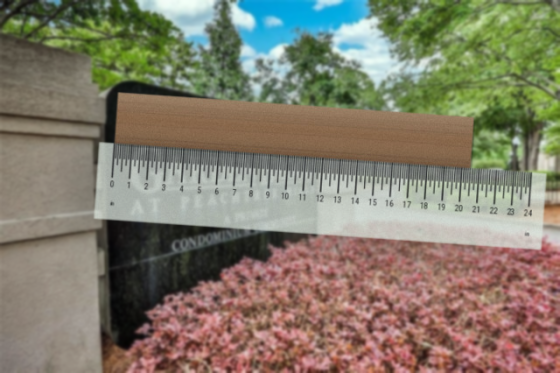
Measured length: 20.5 in
